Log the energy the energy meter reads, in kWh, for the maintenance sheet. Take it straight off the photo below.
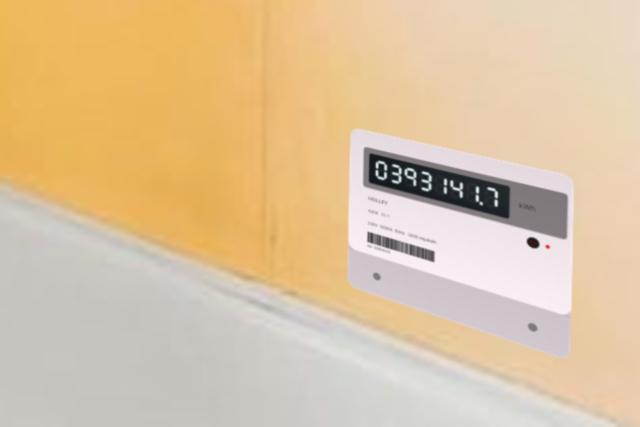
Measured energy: 393141.7 kWh
